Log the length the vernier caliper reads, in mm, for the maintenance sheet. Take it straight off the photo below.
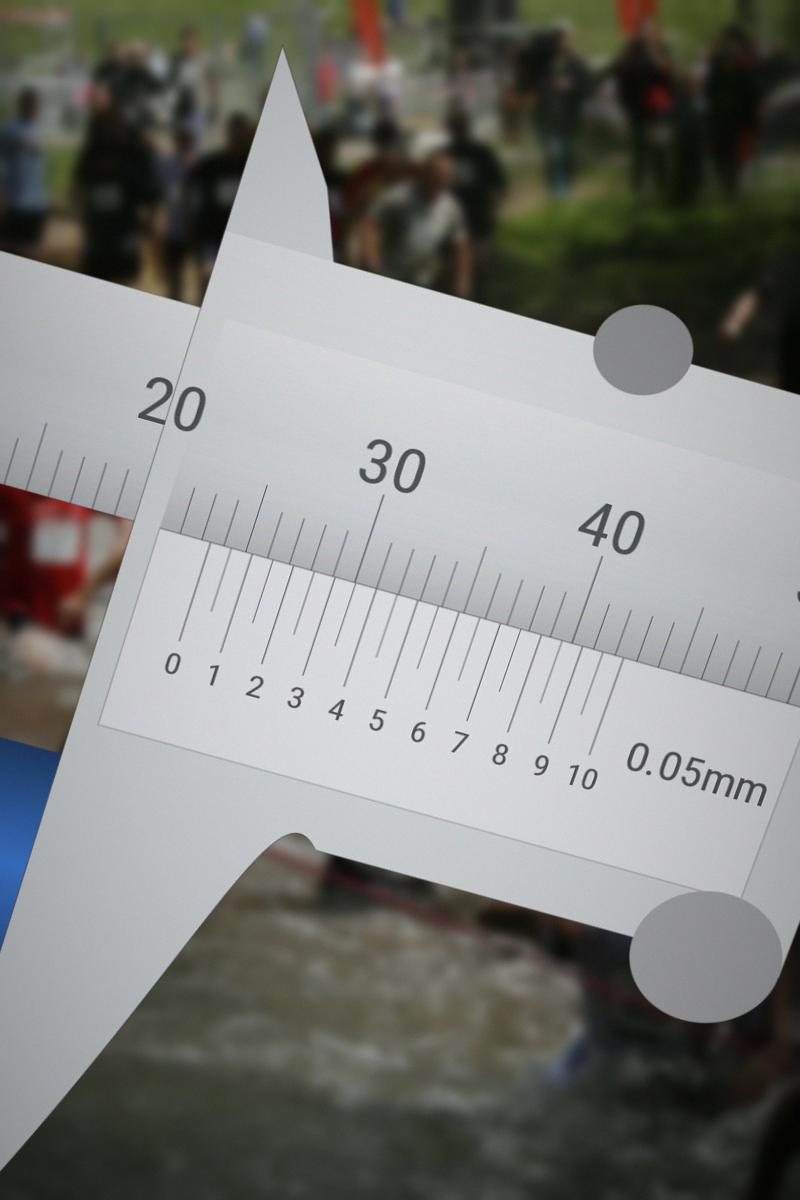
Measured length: 23.4 mm
